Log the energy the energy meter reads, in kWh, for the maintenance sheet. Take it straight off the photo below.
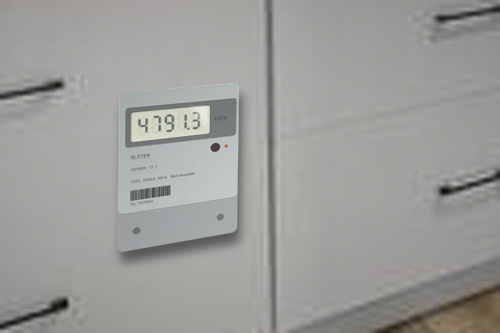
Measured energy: 4791.3 kWh
